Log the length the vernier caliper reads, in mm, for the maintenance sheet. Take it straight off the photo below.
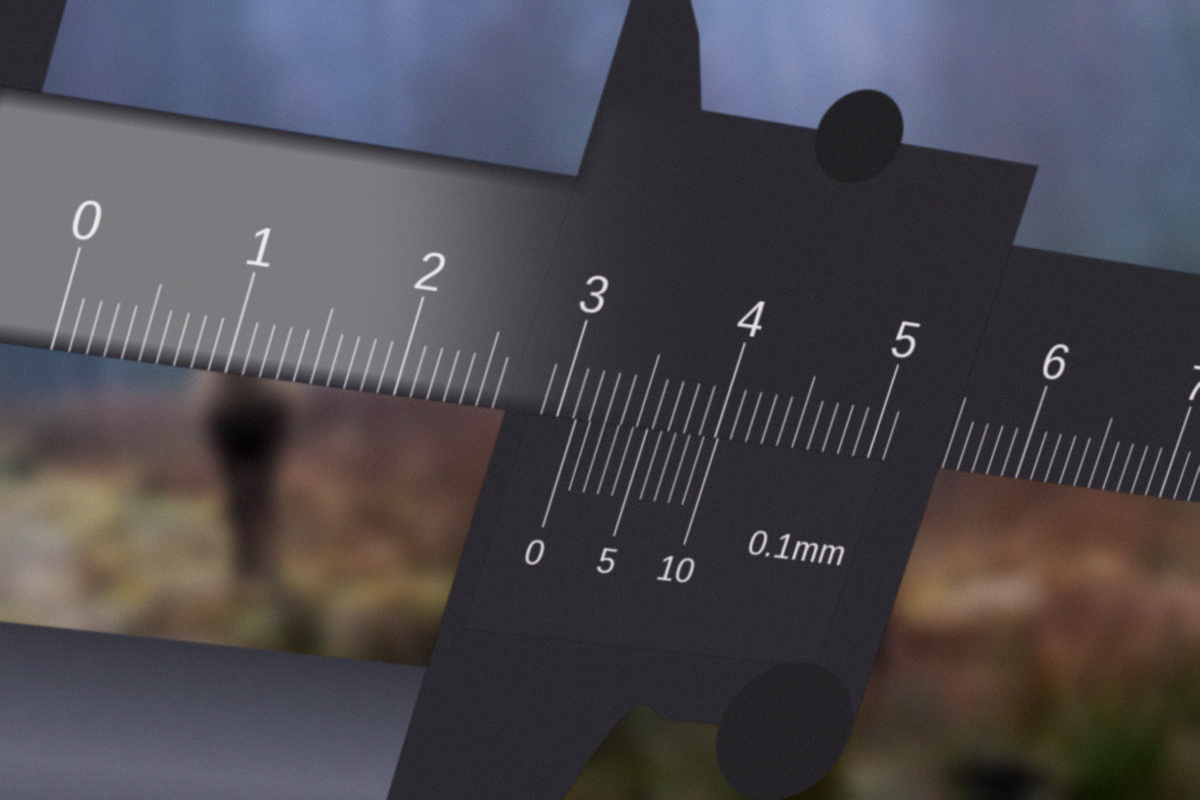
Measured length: 31.2 mm
